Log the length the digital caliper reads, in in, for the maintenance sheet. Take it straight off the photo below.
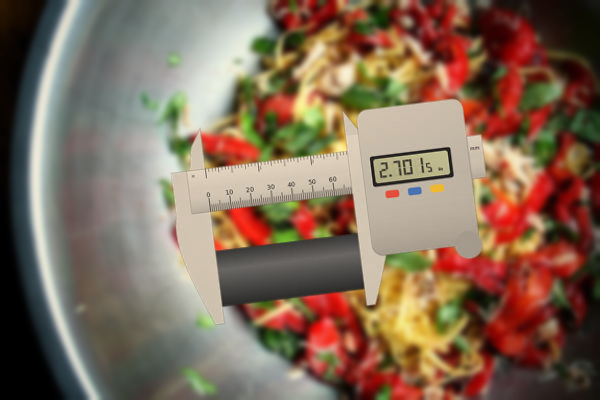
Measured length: 2.7015 in
